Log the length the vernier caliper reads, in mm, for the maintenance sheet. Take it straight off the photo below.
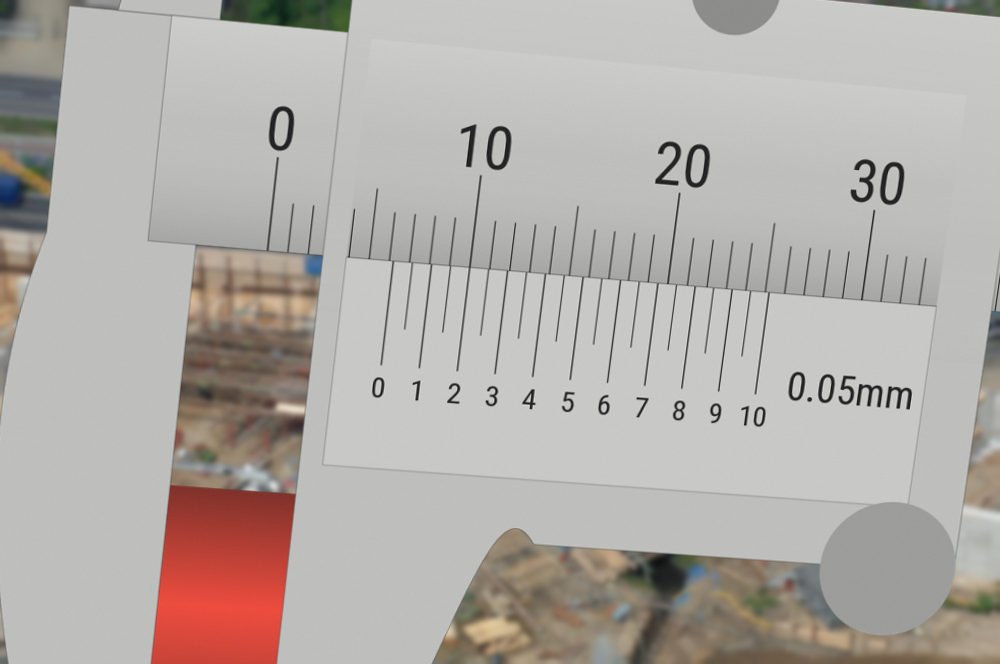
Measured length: 6.2 mm
